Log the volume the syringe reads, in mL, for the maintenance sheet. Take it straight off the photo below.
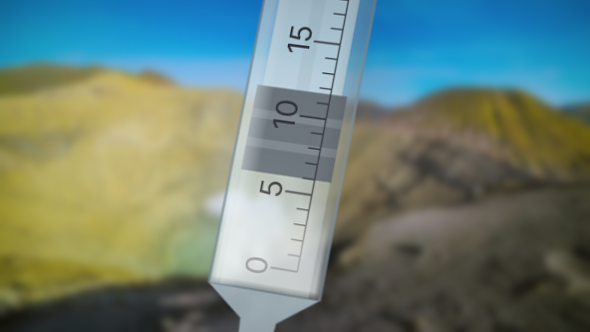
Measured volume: 6 mL
